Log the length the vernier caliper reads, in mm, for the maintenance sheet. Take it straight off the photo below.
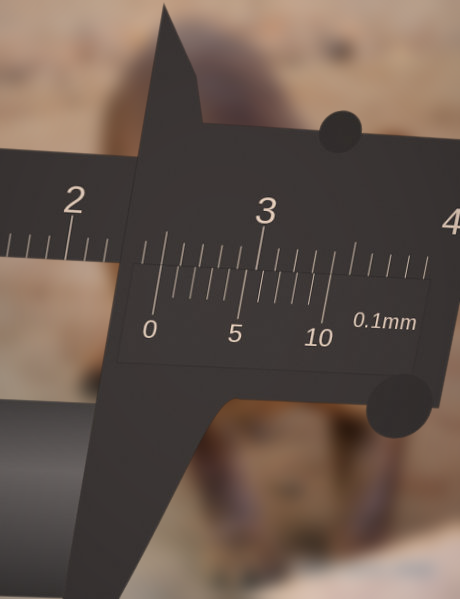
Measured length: 25.0 mm
